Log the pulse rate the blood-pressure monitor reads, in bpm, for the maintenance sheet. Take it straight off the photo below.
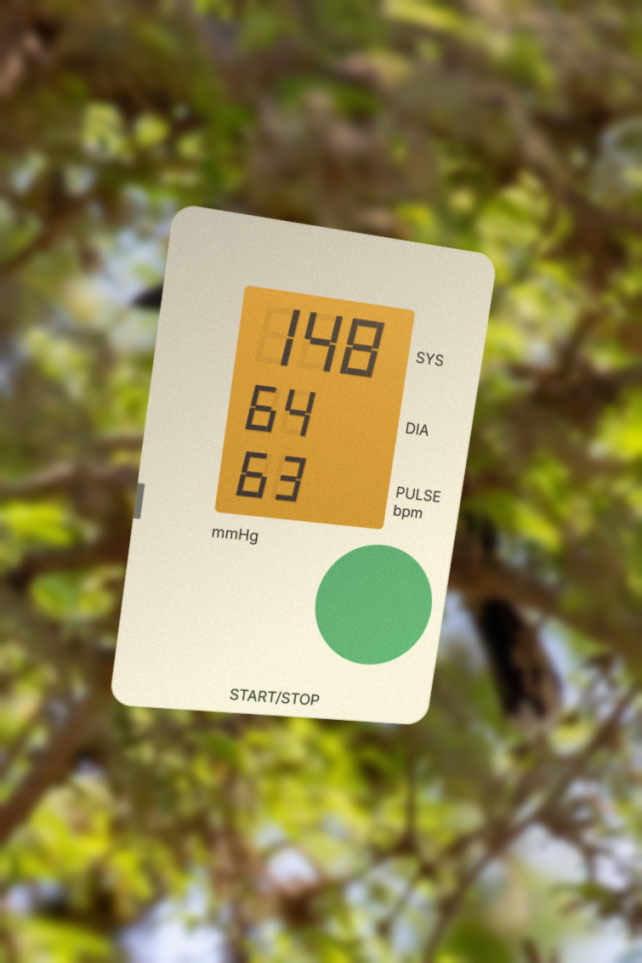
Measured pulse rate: 63 bpm
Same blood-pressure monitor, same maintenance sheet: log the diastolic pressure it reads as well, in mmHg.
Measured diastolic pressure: 64 mmHg
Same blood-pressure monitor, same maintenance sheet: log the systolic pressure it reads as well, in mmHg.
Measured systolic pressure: 148 mmHg
